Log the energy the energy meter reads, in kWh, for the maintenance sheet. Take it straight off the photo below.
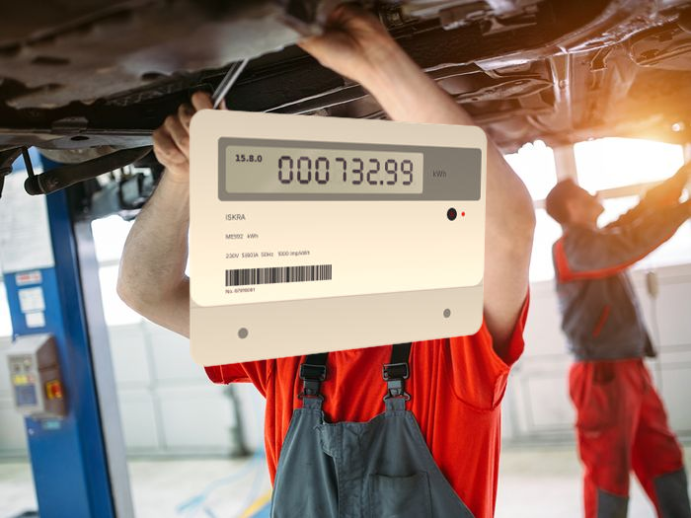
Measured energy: 732.99 kWh
